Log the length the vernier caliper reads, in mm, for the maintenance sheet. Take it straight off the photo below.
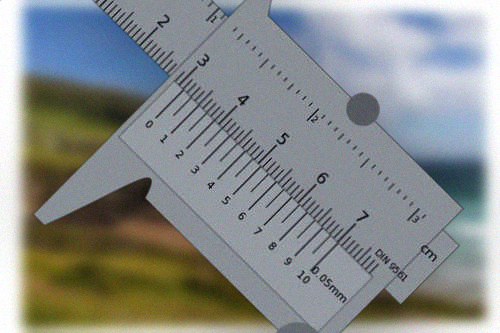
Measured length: 31.2 mm
